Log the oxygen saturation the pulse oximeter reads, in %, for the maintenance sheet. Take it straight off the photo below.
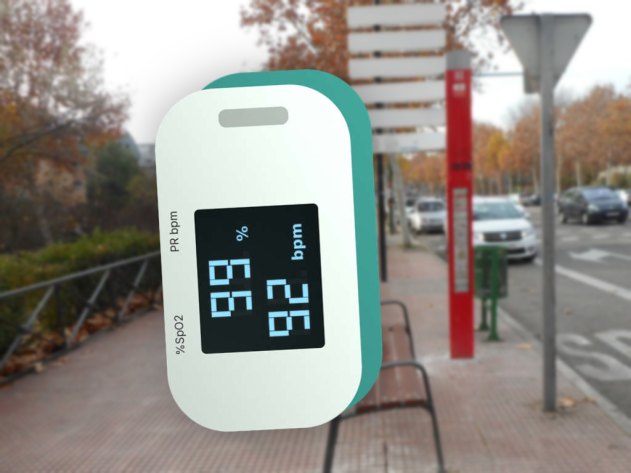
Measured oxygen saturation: 99 %
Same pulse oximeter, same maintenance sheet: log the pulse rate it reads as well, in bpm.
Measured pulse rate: 92 bpm
